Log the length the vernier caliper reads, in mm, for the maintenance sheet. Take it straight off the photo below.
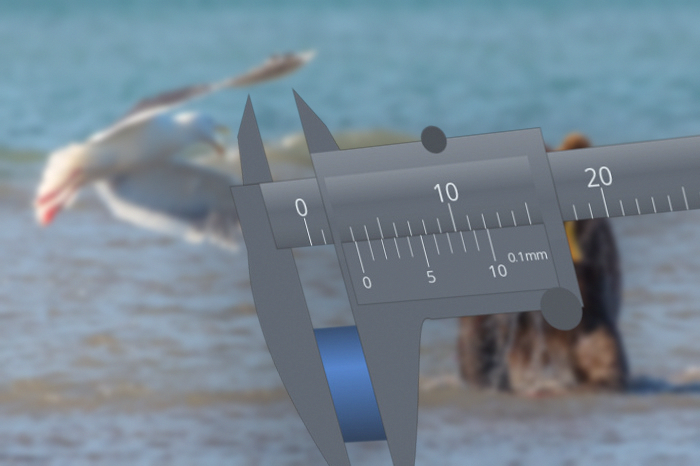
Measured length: 3.1 mm
